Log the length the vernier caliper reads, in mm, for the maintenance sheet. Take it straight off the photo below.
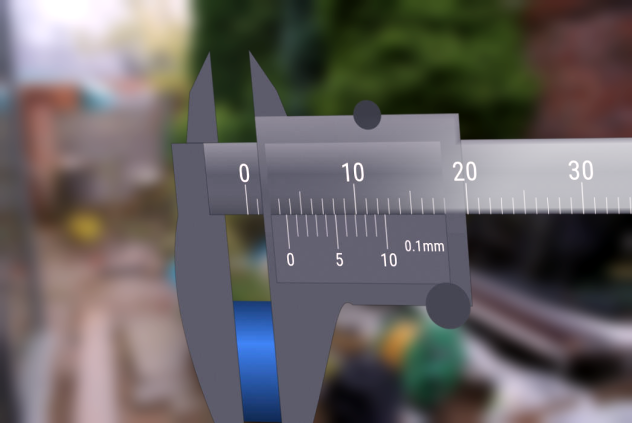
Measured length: 3.6 mm
